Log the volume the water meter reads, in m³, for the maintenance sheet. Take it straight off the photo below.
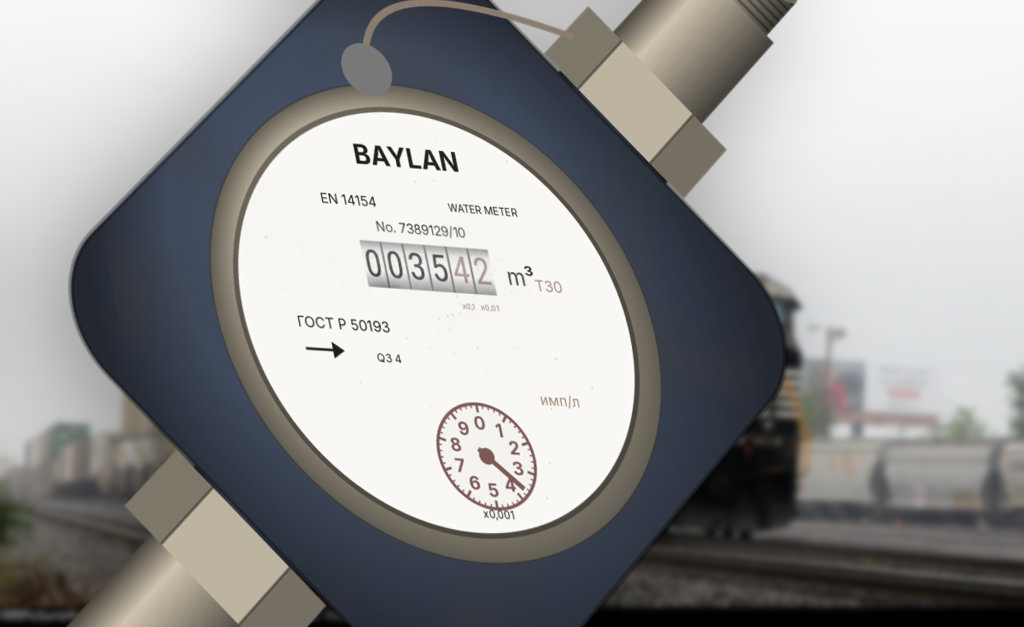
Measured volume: 35.423 m³
